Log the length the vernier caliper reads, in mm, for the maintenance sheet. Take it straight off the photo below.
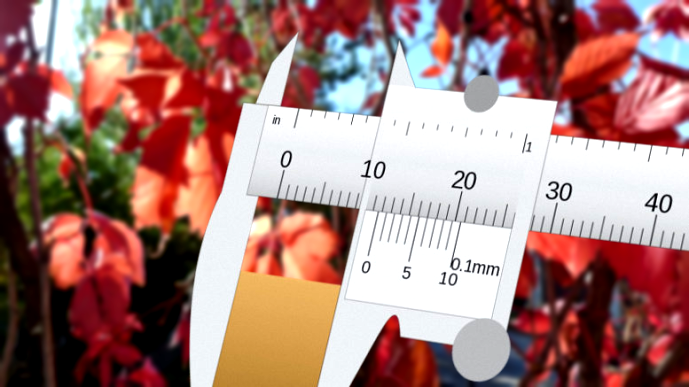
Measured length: 11.6 mm
